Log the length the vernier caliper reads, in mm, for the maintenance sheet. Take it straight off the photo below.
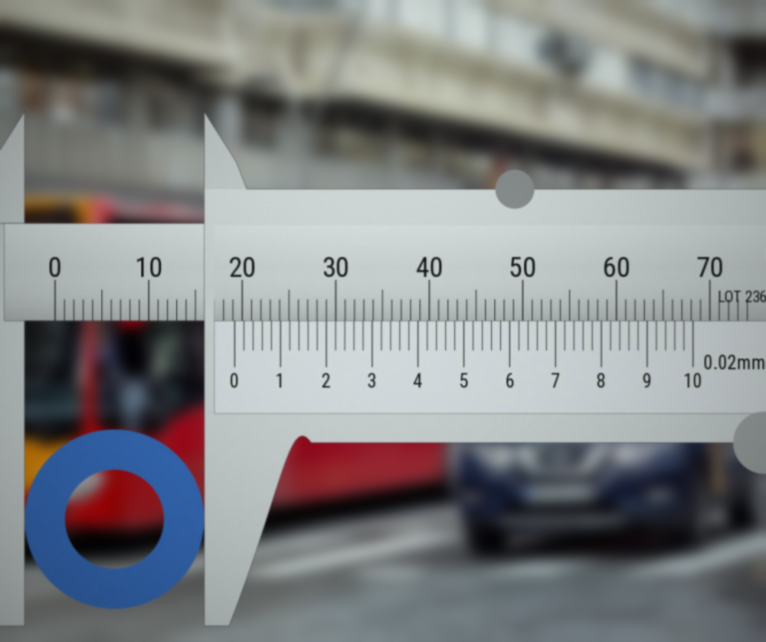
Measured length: 19.2 mm
